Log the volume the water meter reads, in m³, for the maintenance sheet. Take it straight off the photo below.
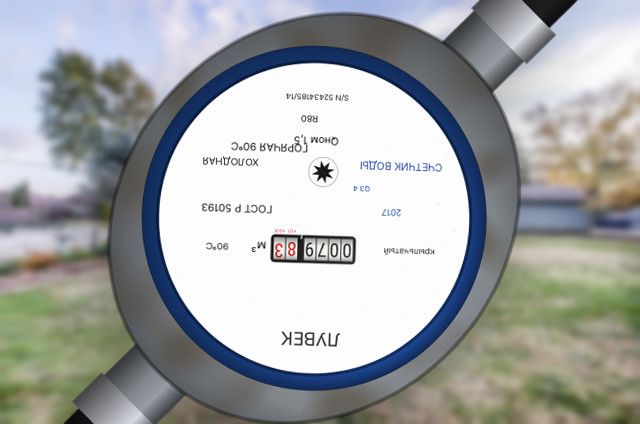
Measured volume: 79.83 m³
